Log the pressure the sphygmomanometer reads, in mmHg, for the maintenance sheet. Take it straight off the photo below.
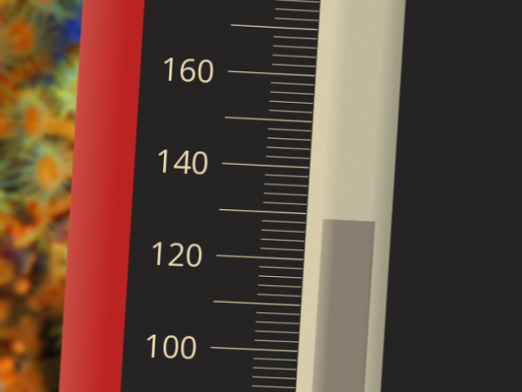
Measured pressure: 129 mmHg
